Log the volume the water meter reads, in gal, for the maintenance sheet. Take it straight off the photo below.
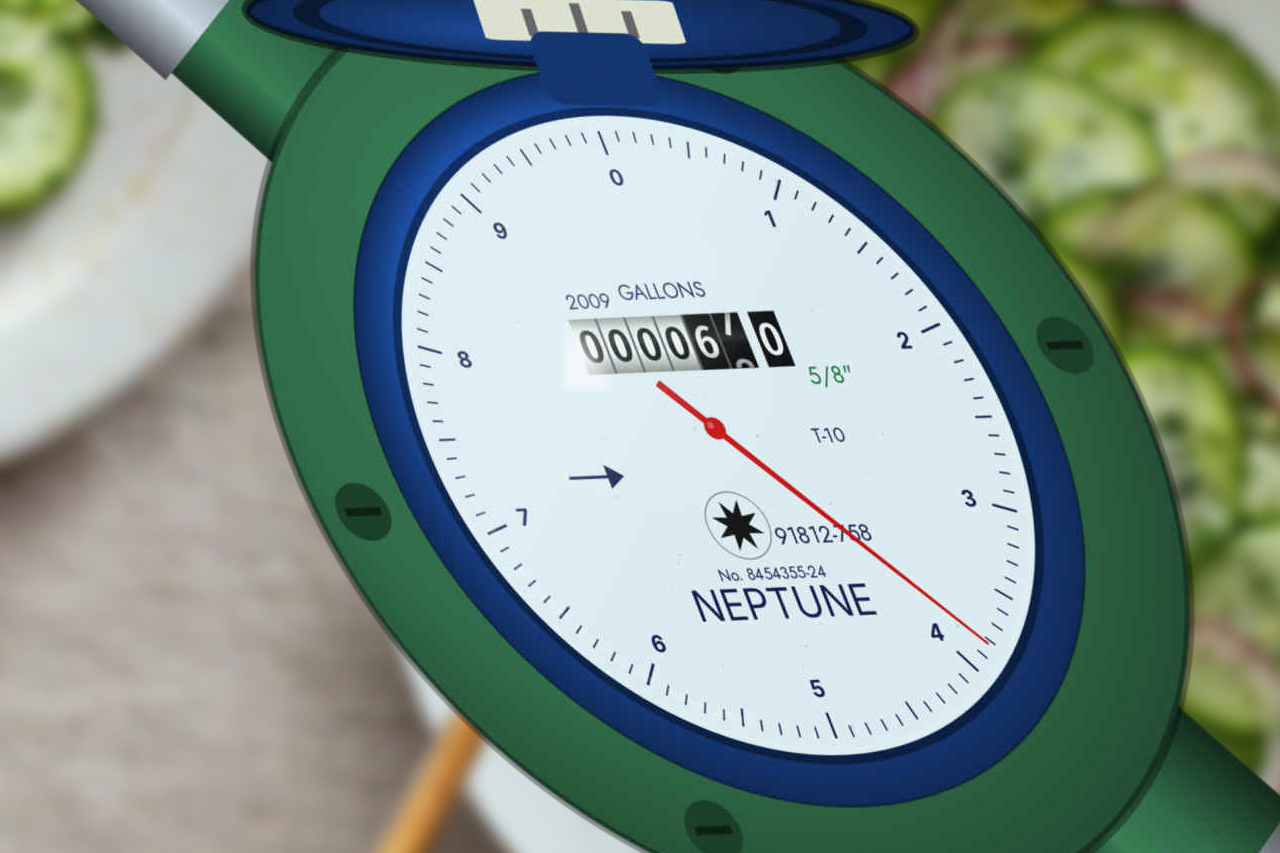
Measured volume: 673.8 gal
